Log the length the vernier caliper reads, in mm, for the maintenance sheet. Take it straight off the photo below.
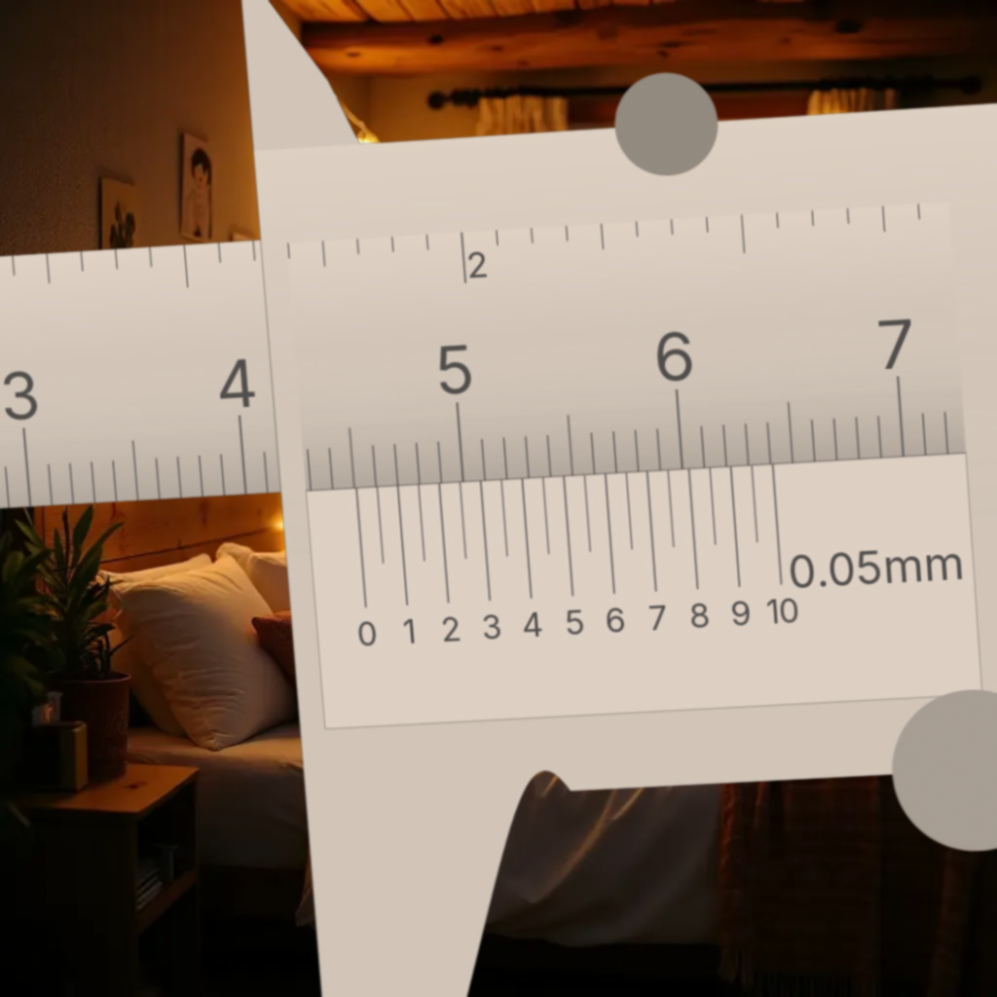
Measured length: 45.1 mm
